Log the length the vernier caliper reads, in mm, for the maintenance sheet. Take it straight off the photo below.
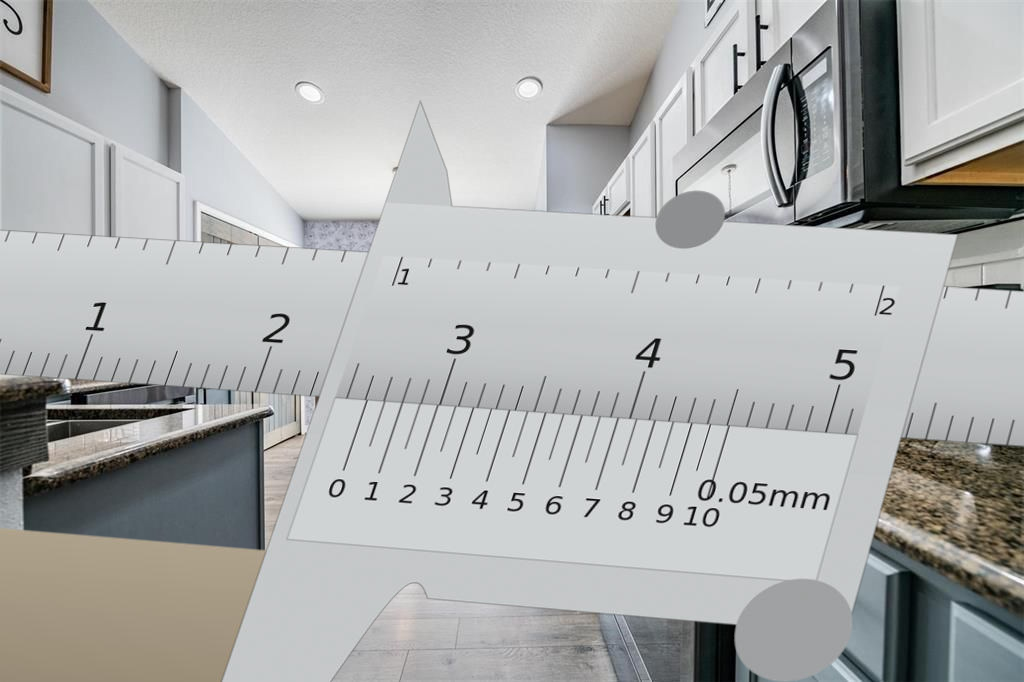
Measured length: 26.1 mm
